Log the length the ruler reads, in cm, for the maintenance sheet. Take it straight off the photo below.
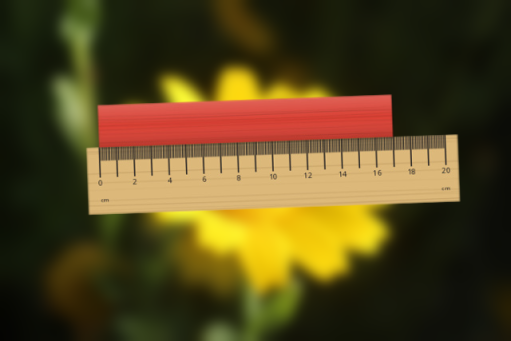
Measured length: 17 cm
